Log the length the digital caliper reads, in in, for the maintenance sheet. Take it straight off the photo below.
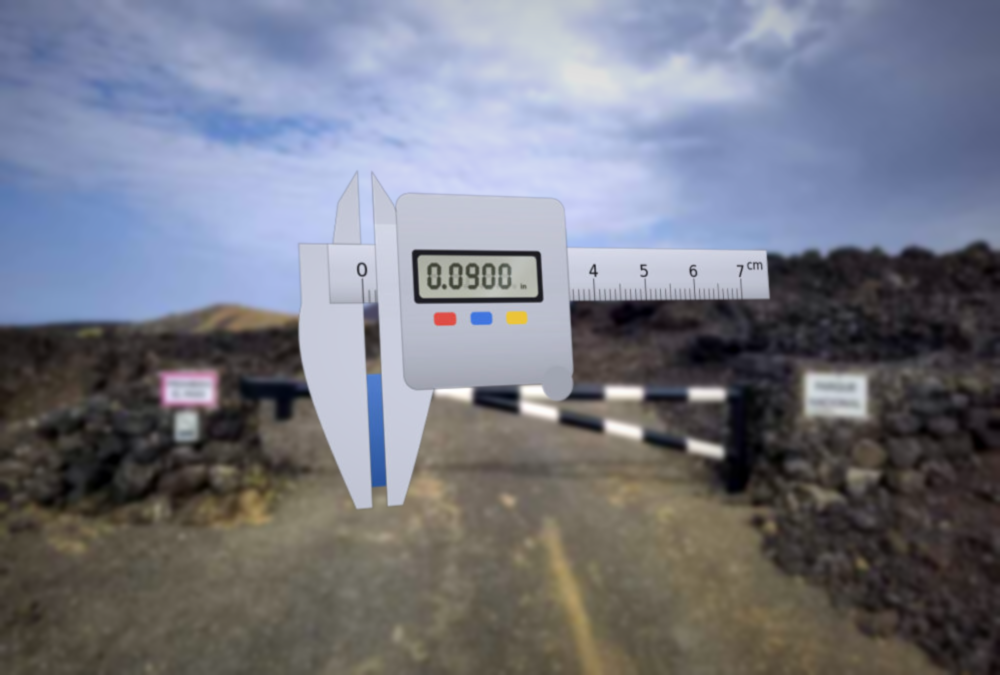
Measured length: 0.0900 in
